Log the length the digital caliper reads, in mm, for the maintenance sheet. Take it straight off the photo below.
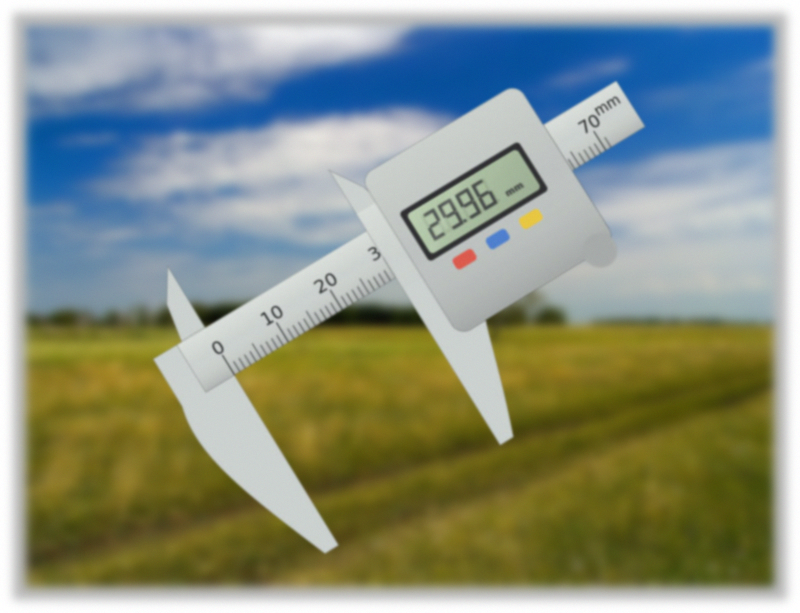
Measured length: 29.96 mm
